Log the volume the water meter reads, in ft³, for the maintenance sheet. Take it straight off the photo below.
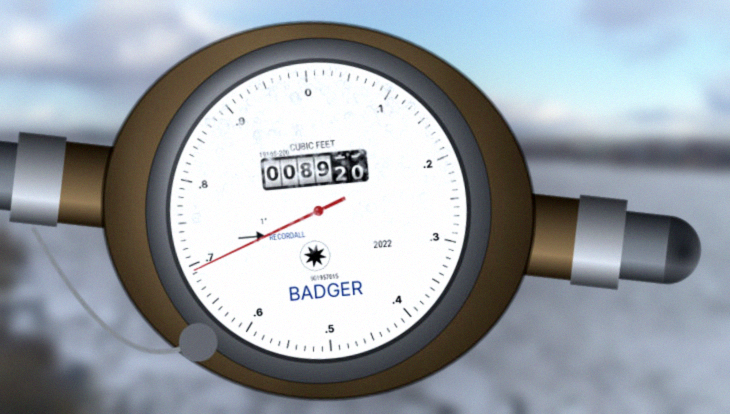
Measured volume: 8919.69 ft³
